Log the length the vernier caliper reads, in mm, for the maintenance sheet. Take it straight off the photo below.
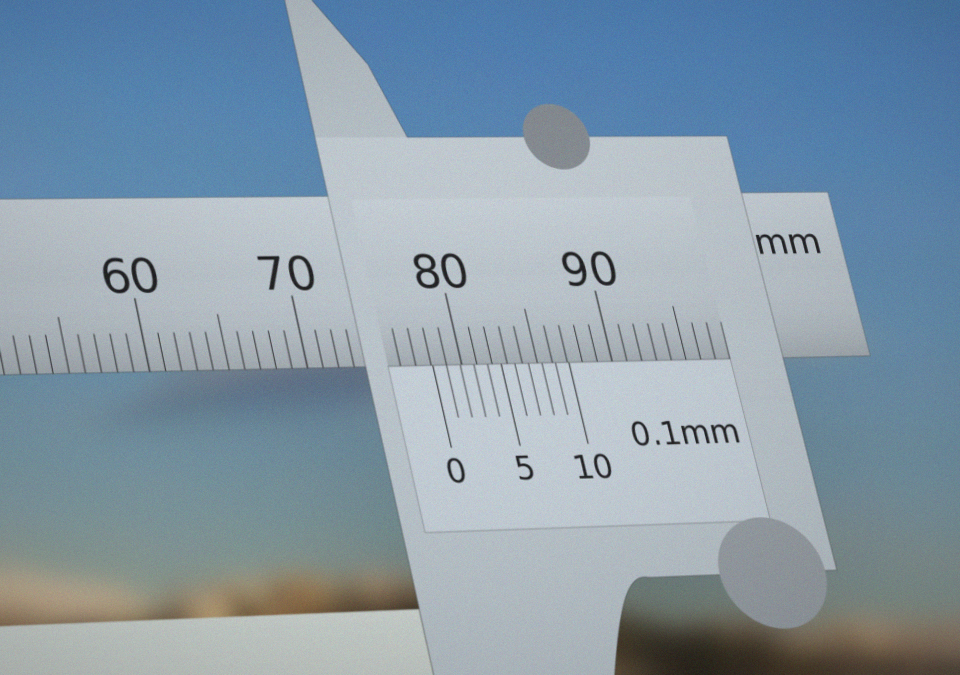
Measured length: 78.1 mm
